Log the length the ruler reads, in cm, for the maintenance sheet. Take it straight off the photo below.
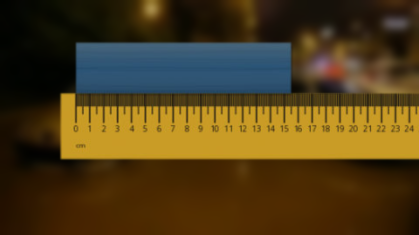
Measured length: 15.5 cm
